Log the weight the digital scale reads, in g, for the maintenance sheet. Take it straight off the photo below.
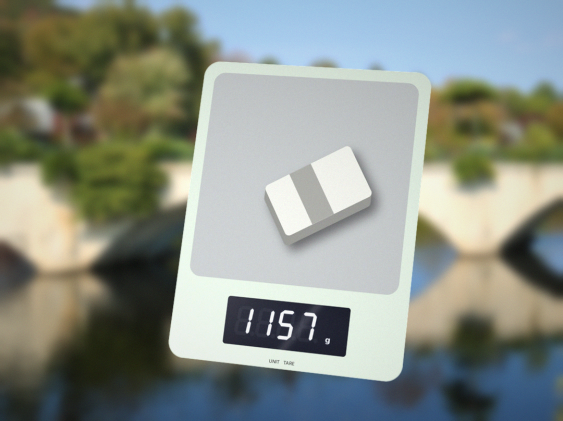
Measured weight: 1157 g
